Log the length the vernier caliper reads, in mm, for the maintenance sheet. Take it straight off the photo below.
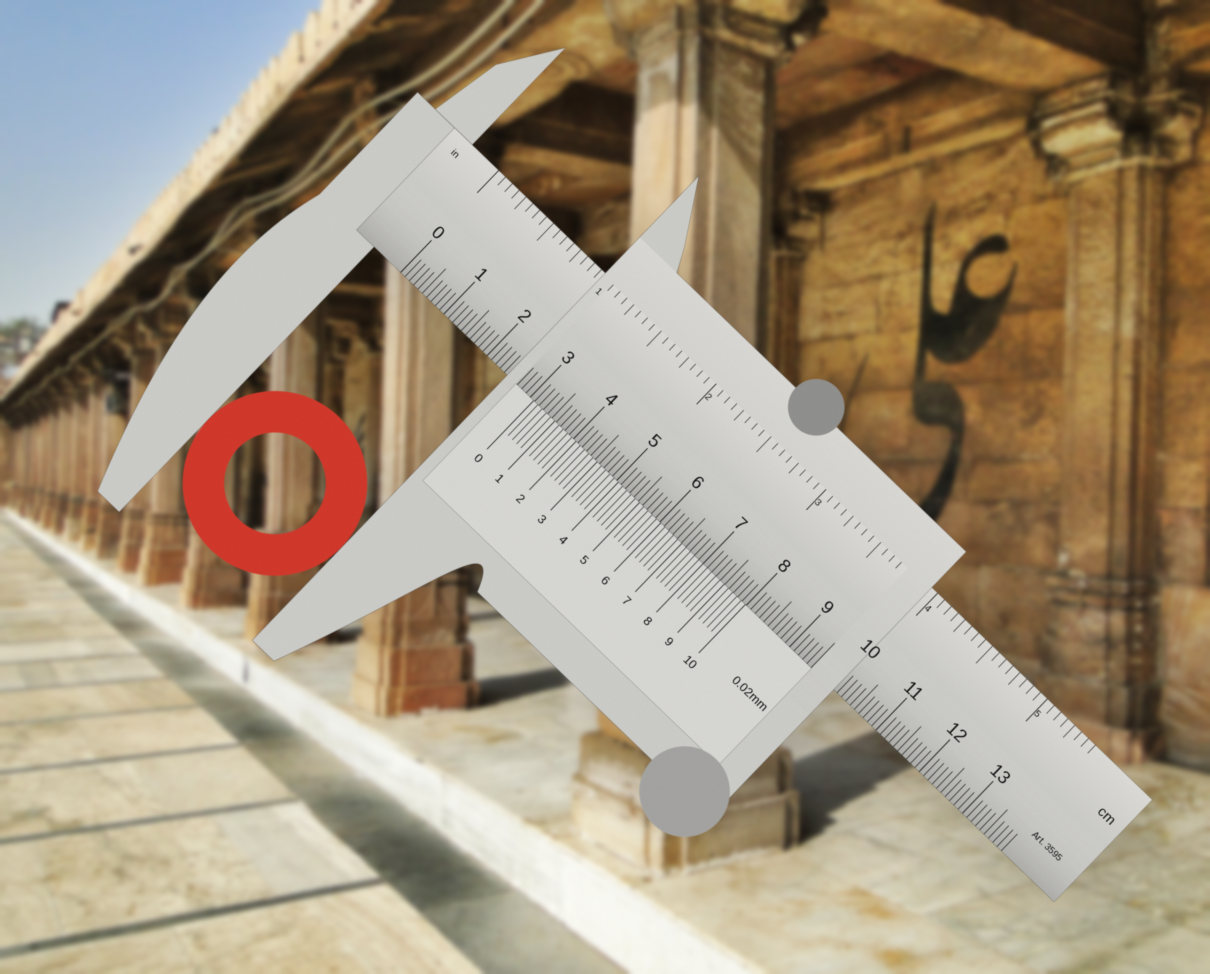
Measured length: 30.8 mm
